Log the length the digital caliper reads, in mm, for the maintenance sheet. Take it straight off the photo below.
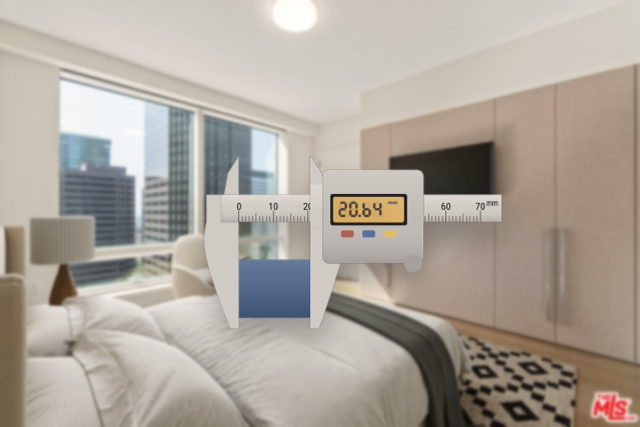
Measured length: 20.64 mm
